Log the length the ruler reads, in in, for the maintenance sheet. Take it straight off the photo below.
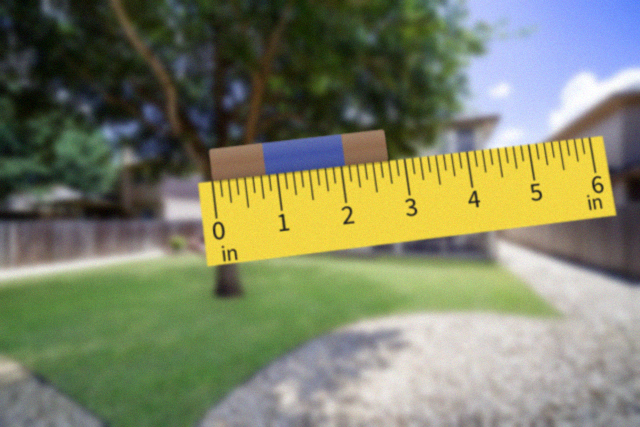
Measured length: 2.75 in
